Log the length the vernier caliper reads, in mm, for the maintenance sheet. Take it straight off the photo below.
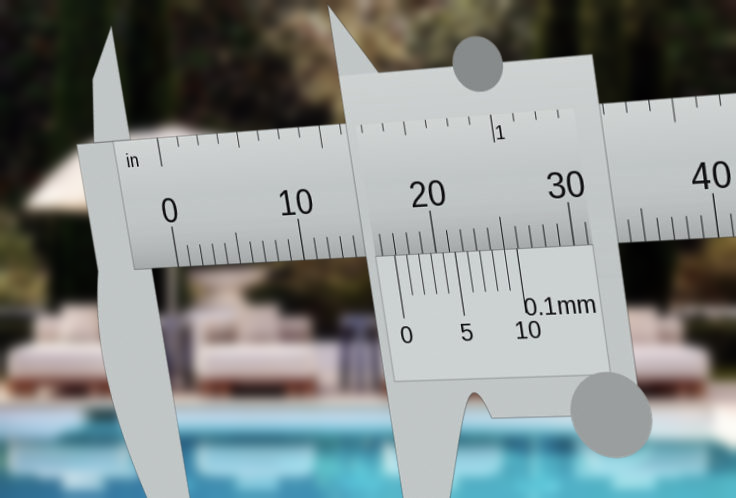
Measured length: 16.9 mm
